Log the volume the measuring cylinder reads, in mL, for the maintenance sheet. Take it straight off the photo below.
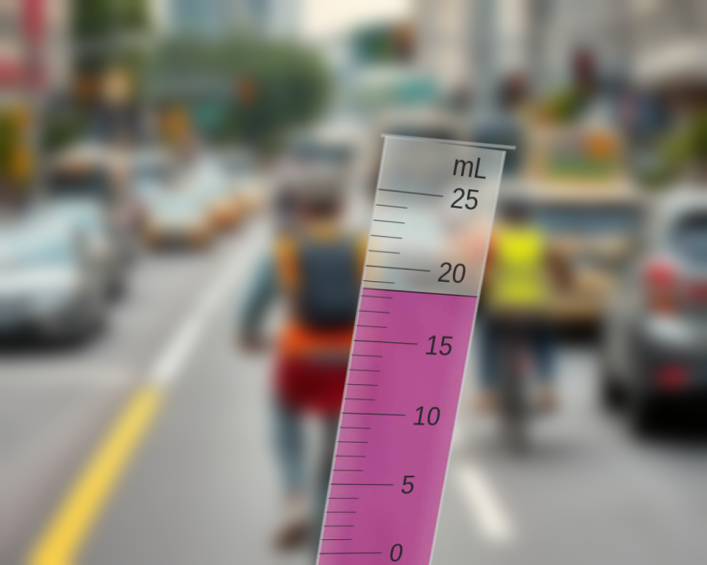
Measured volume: 18.5 mL
